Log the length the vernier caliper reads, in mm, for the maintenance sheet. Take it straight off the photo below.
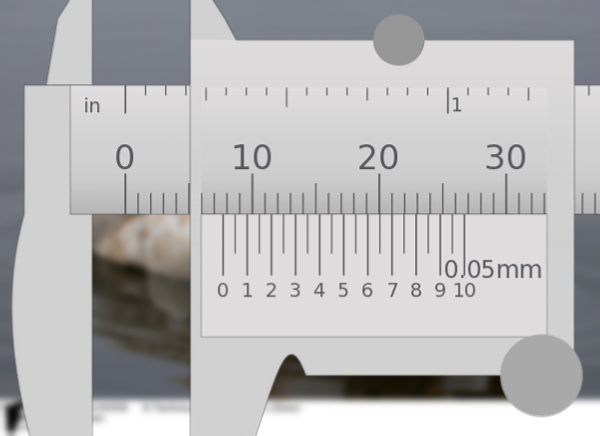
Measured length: 7.7 mm
